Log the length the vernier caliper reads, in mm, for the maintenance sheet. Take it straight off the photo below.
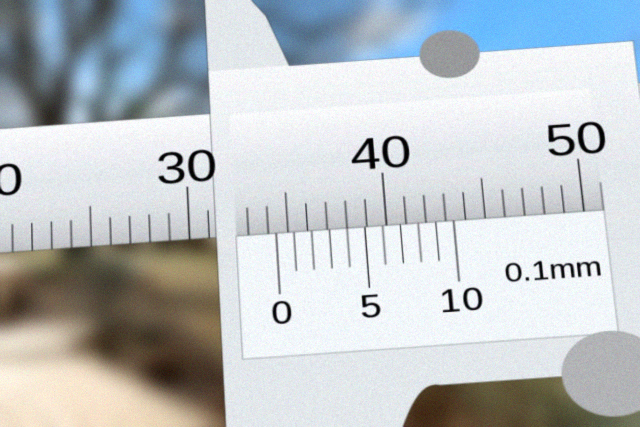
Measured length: 34.4 mm
